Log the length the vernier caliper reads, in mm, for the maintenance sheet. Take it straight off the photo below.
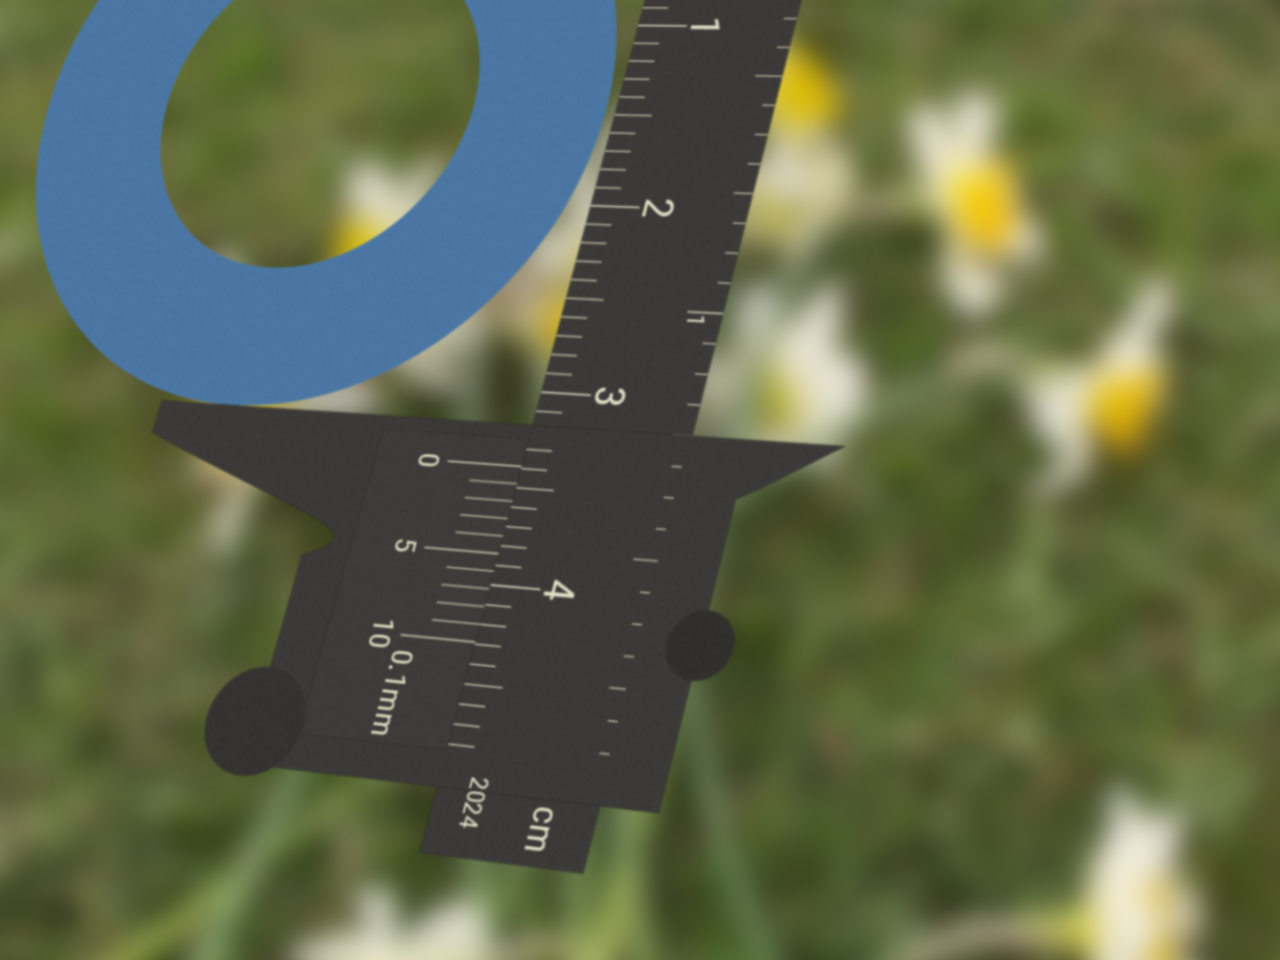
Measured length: 33.9 mm
